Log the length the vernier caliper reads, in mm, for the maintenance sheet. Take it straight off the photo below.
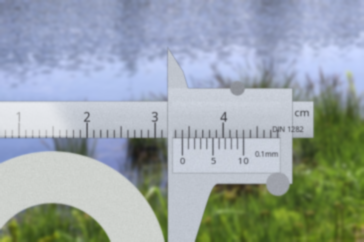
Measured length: 34.0 mm
